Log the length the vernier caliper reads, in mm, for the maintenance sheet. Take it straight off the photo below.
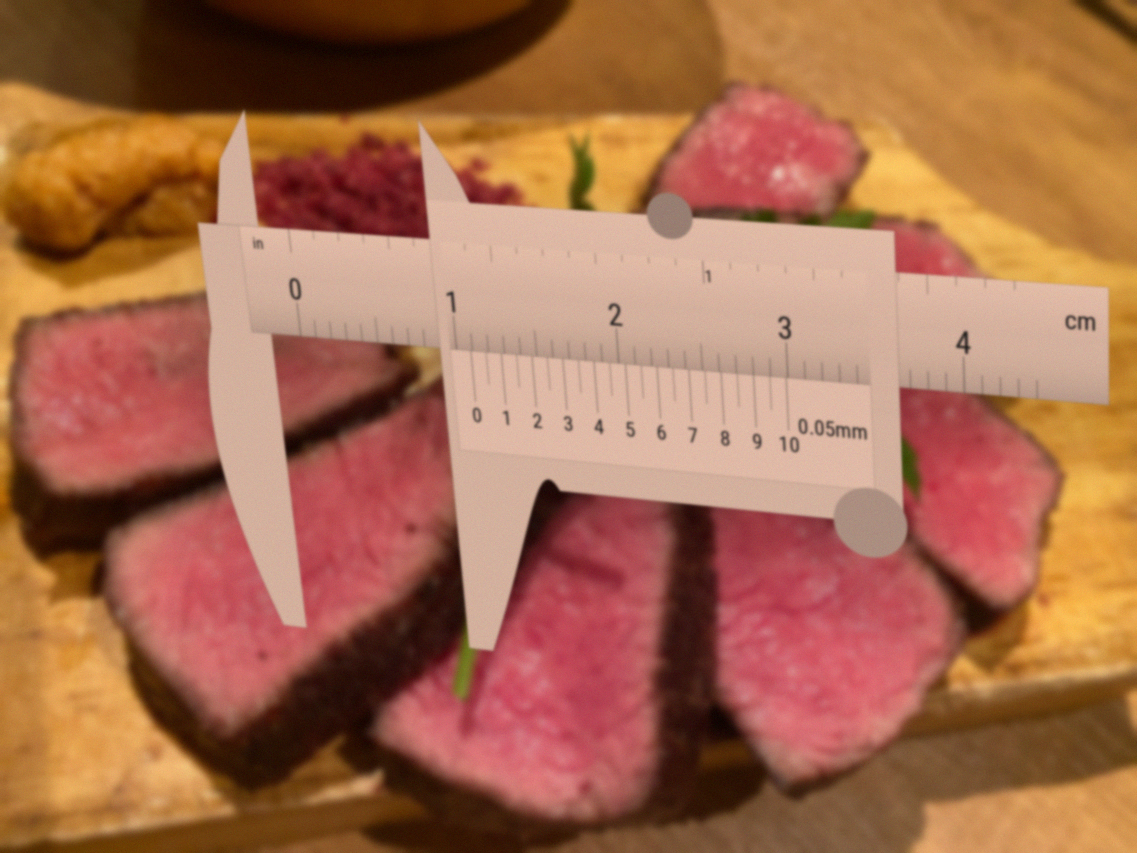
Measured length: 10.9 mm
